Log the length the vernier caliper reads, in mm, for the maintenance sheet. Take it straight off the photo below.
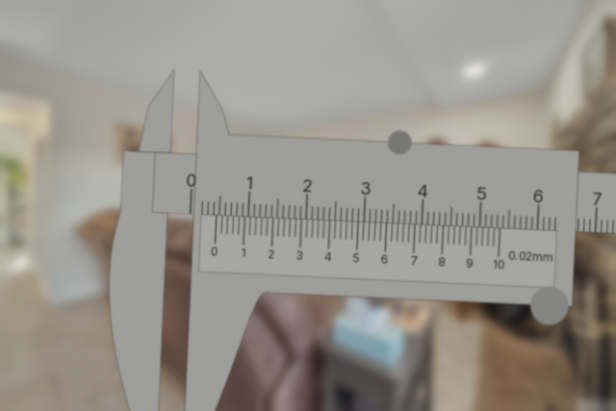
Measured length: 4.5 mm
